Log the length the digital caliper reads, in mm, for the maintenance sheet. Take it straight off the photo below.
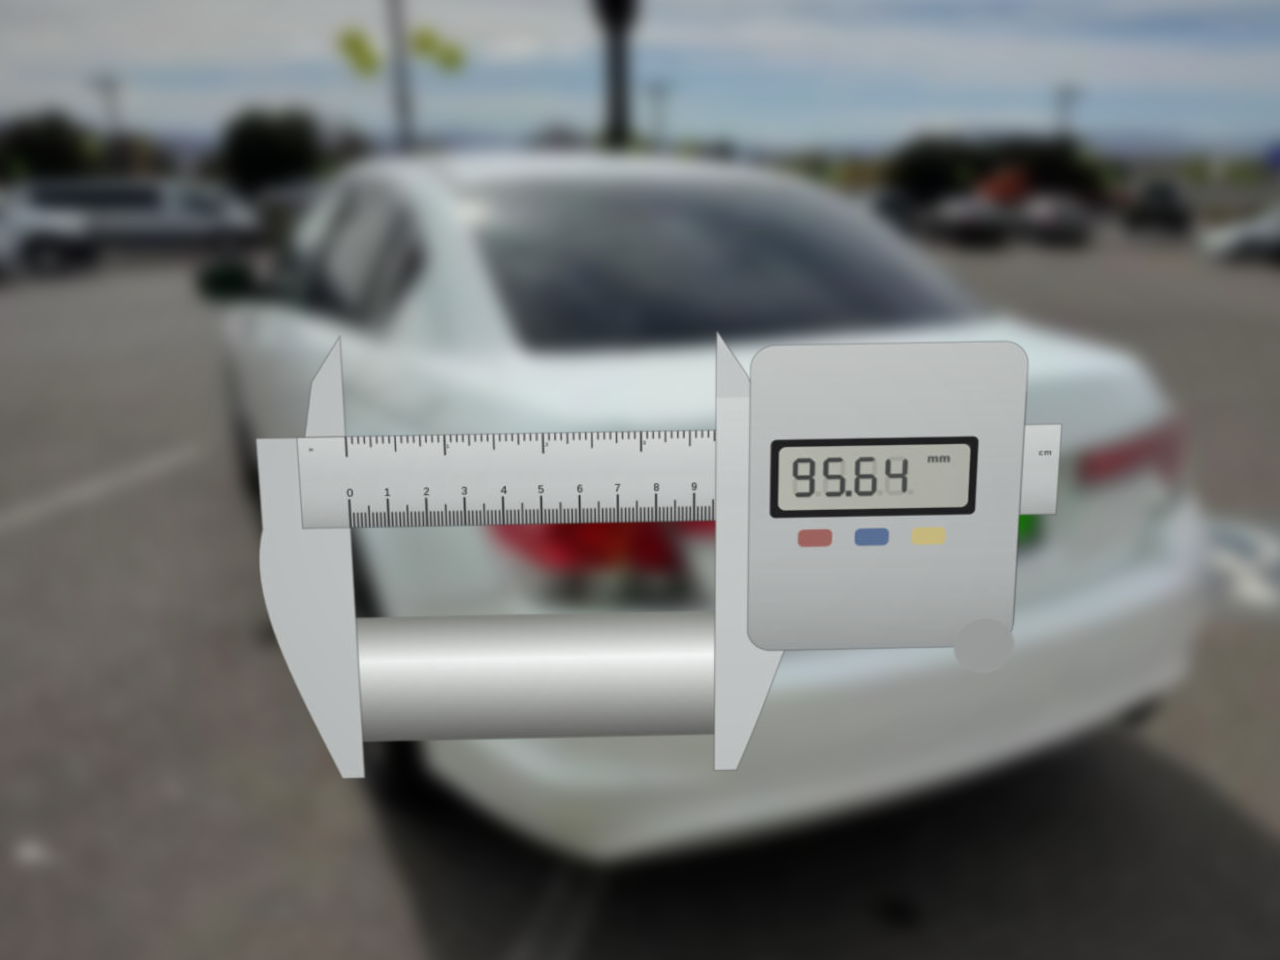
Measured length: 95.64 mm
